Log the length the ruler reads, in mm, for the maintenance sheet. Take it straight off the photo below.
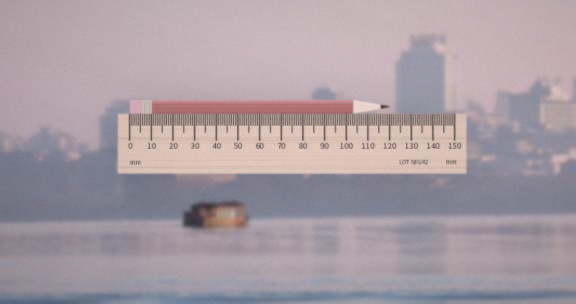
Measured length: 120 mm
